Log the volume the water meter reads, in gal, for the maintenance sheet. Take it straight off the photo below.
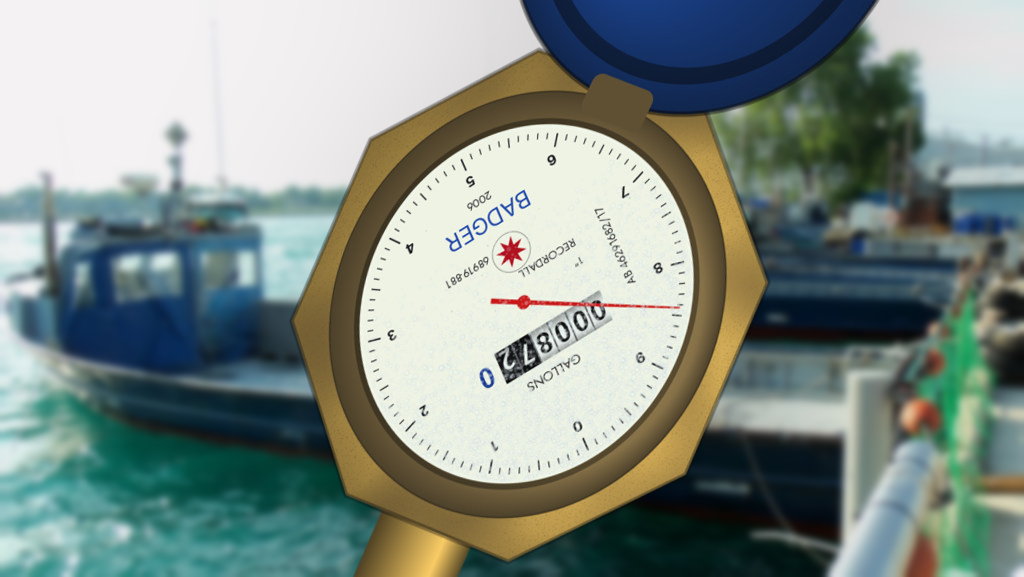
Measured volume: 8718.4 gal
